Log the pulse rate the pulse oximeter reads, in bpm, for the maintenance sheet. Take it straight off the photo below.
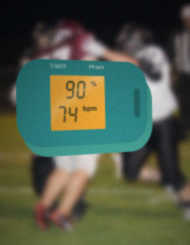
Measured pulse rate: 74 bpm
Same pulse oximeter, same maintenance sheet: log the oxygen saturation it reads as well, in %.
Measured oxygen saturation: 90 %
